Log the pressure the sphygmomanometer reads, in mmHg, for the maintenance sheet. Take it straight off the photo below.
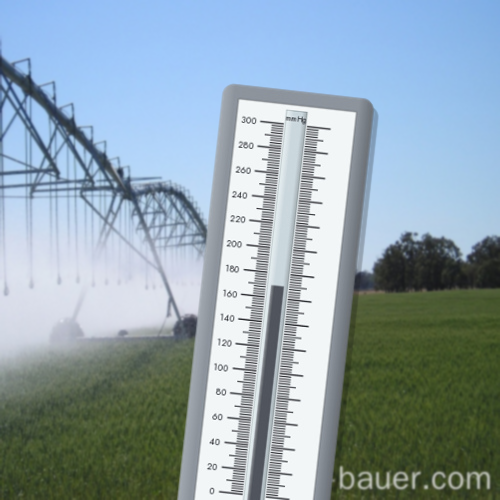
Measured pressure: 170 mmHg
